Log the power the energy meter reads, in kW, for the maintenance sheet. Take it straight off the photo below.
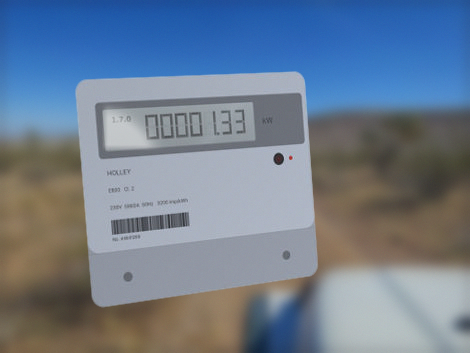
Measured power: 1.33 kW
